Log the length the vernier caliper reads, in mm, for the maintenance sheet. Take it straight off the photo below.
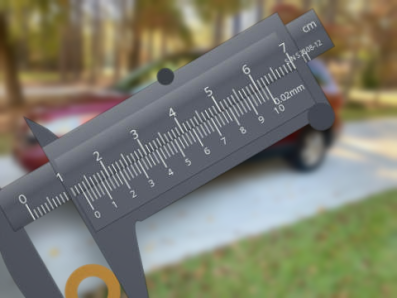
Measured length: 13.0 mm
